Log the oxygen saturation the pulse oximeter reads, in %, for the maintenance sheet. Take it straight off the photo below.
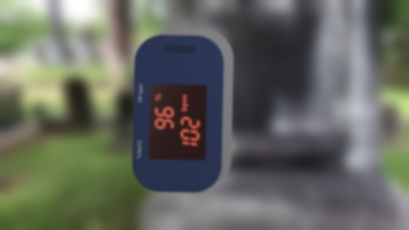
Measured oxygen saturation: 96 %
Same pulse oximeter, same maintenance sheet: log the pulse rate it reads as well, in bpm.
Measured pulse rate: 102 bpm
